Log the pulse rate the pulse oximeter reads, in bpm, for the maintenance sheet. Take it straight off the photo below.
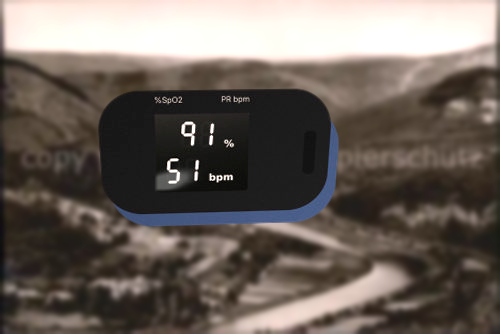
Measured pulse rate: 51 bpm
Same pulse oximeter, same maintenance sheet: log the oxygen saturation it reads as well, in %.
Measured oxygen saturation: 91 %
